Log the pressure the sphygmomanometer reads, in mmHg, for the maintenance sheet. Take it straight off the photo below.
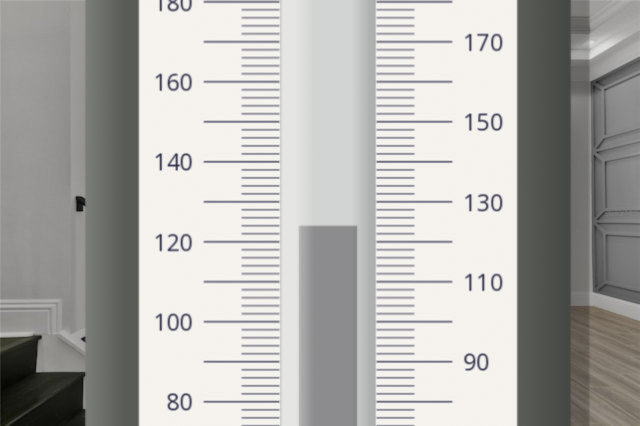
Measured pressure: 124 mmHg
